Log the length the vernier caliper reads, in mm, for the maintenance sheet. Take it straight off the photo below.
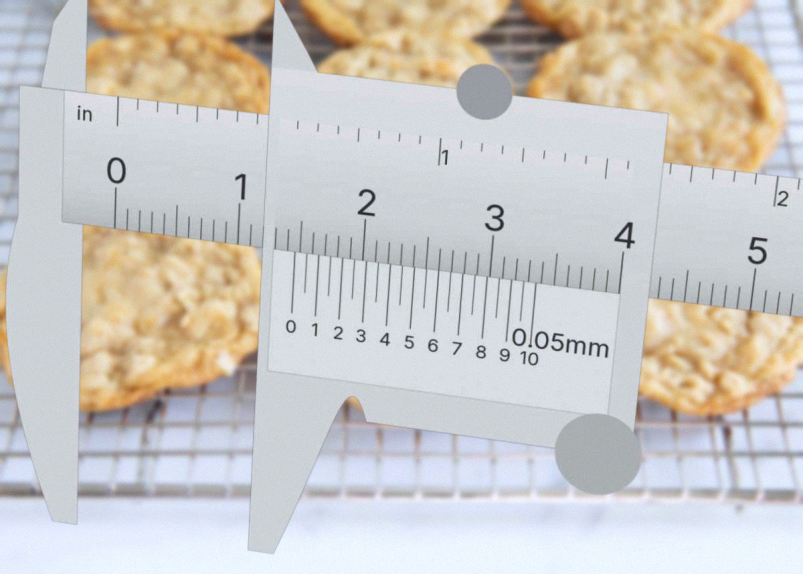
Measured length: 14.6 mm
